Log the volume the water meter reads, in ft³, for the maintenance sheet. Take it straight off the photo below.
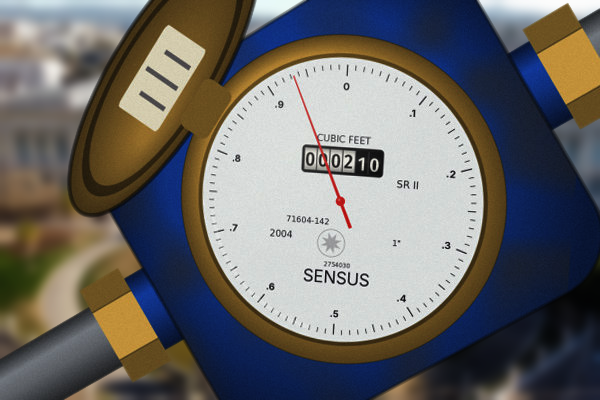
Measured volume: 209.93 ft³
